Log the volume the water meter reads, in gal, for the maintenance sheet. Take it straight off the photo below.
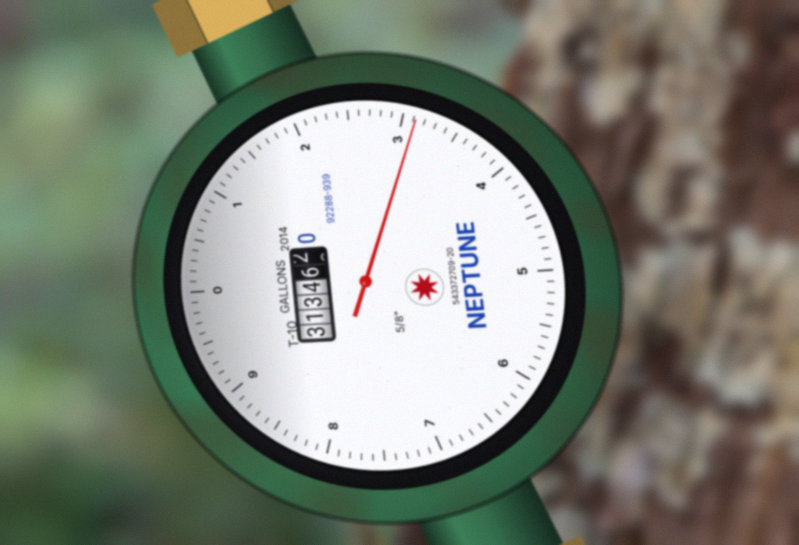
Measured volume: 3134623.1 gal
